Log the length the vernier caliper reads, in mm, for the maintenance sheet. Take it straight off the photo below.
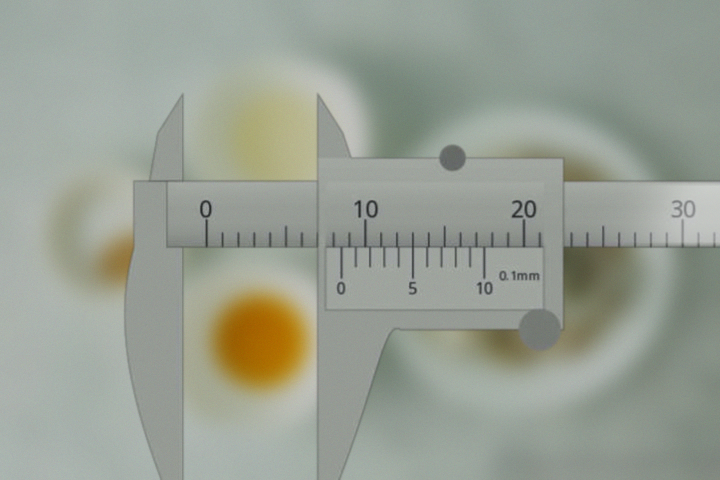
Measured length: 8.5 mm
